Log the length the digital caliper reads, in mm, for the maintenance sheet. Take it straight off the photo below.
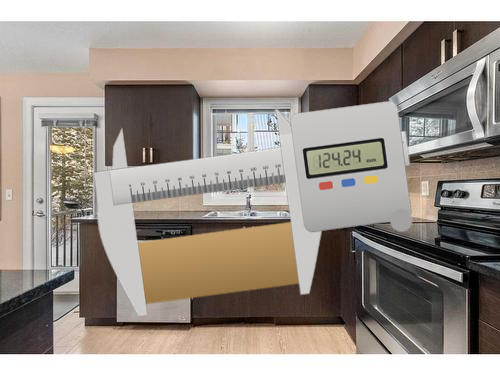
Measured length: 124.24 mm
